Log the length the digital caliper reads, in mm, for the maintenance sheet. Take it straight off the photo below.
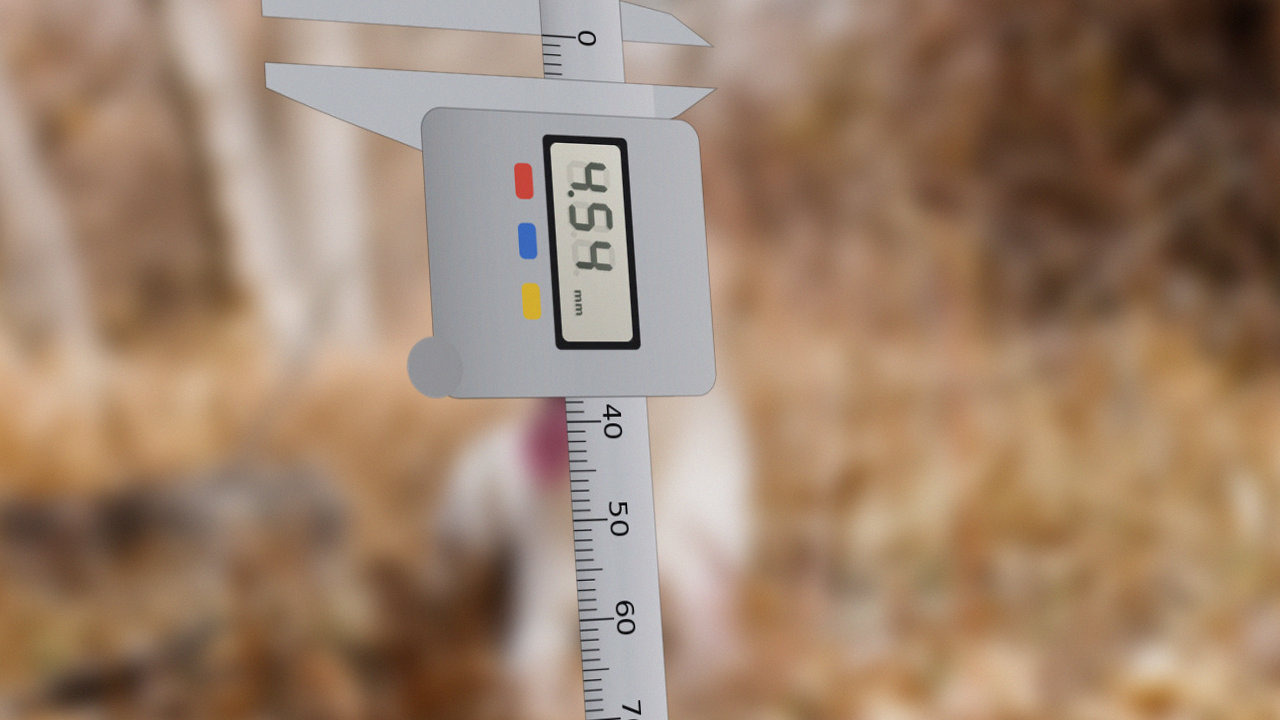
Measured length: 4.54 mm
